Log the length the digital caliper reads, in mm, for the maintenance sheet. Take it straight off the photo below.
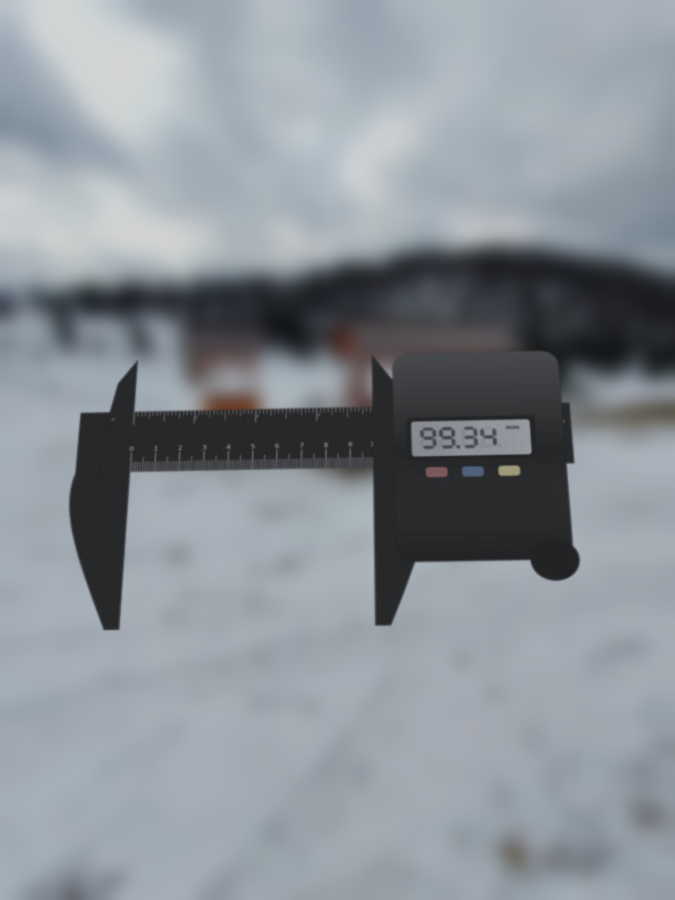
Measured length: 99.34 mm
